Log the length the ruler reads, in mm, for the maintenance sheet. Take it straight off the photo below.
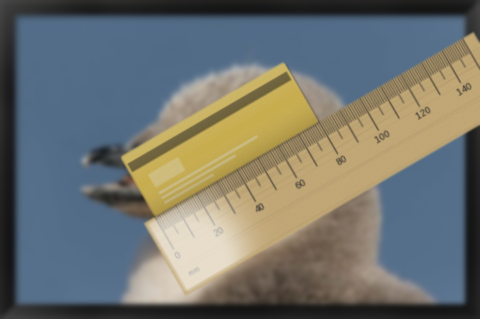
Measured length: 80 mm
